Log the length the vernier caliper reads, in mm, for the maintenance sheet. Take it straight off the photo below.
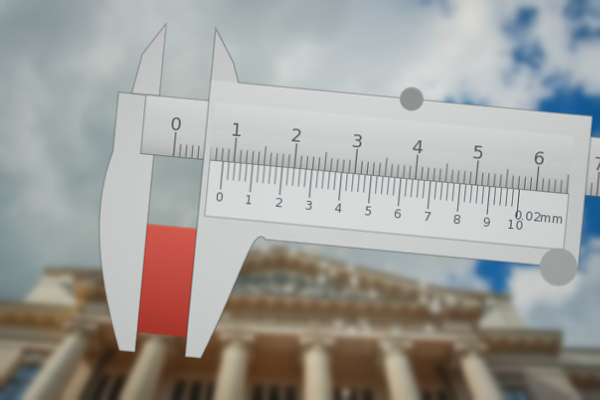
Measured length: 8.2 mm
